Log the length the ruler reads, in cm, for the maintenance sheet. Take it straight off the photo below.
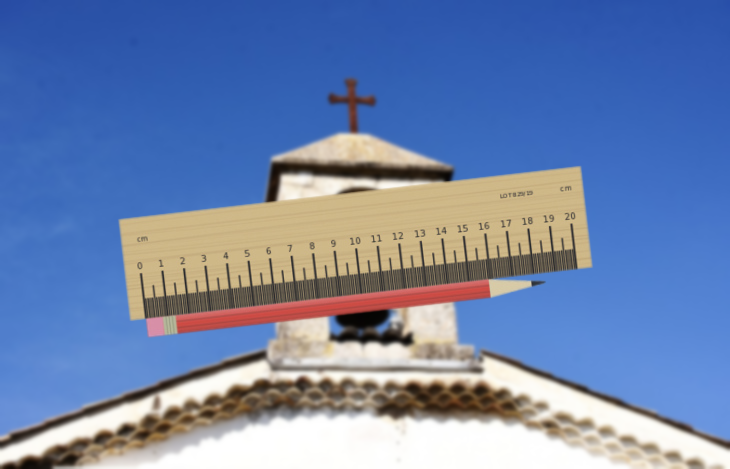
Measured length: 18.5 cm
